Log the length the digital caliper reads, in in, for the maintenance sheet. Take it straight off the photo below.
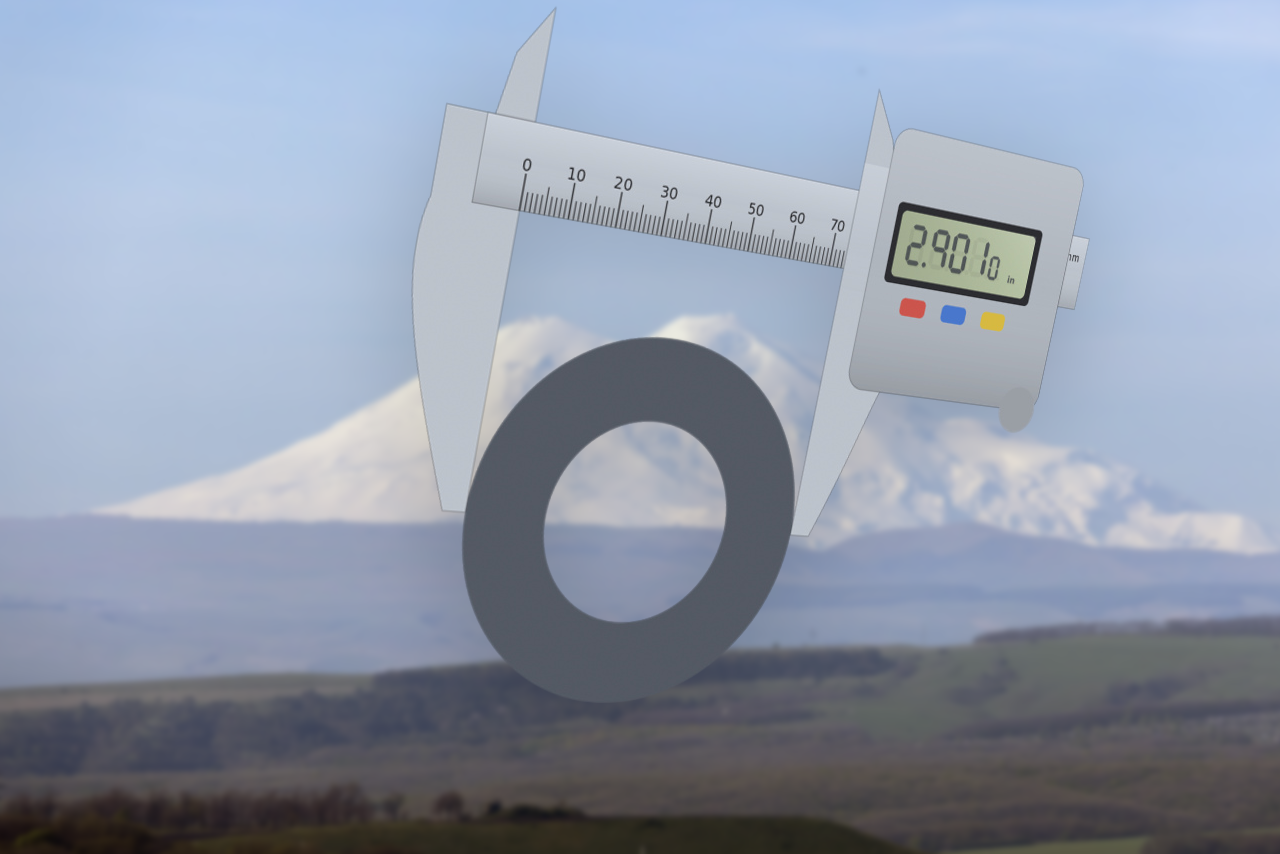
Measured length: 2.9010 in
